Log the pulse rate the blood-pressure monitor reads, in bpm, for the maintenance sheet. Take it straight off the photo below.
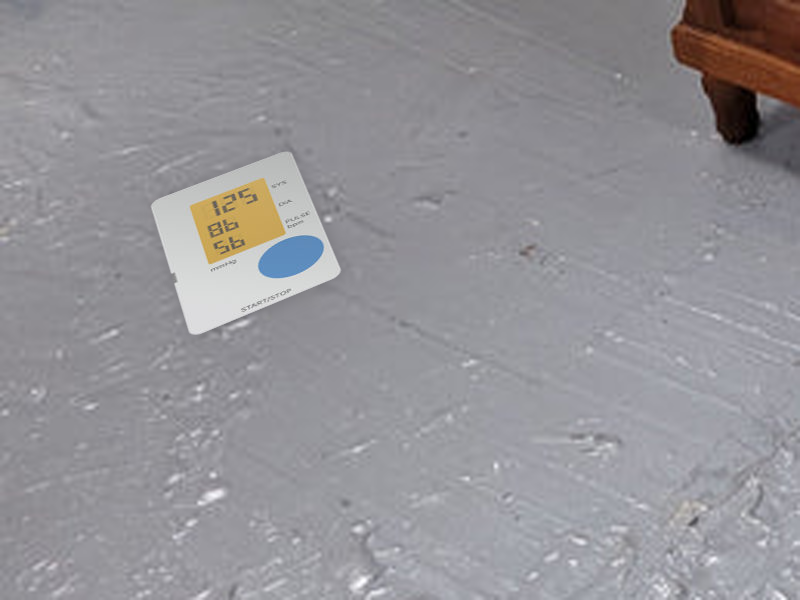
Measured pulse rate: 56 bpm
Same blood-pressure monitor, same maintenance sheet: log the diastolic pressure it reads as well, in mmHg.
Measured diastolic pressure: 86 mmHg
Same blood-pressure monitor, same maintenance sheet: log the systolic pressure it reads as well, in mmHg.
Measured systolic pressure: 125 mmHg
